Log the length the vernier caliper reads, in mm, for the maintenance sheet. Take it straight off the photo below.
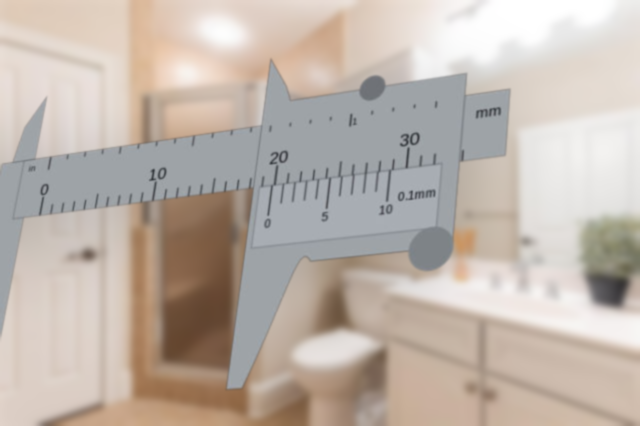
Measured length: 19.8 mm
